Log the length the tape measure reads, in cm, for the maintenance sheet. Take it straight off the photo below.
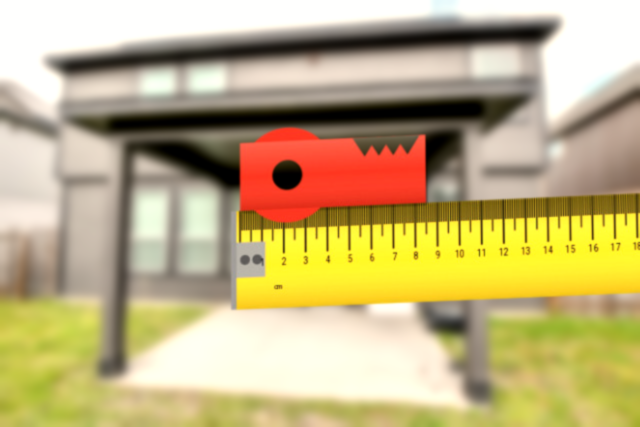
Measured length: 8.5 cm
